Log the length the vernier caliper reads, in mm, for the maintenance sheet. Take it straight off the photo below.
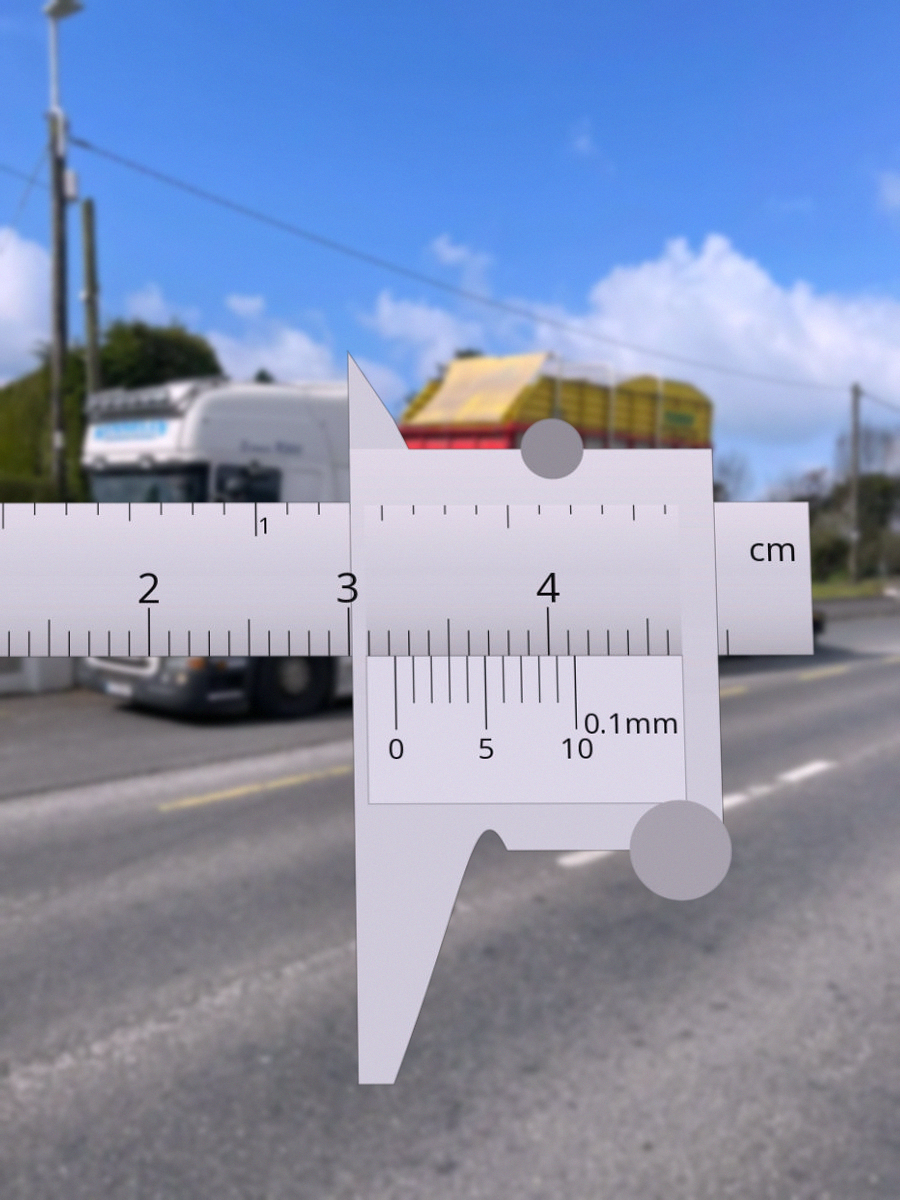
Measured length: 32.3 mm
